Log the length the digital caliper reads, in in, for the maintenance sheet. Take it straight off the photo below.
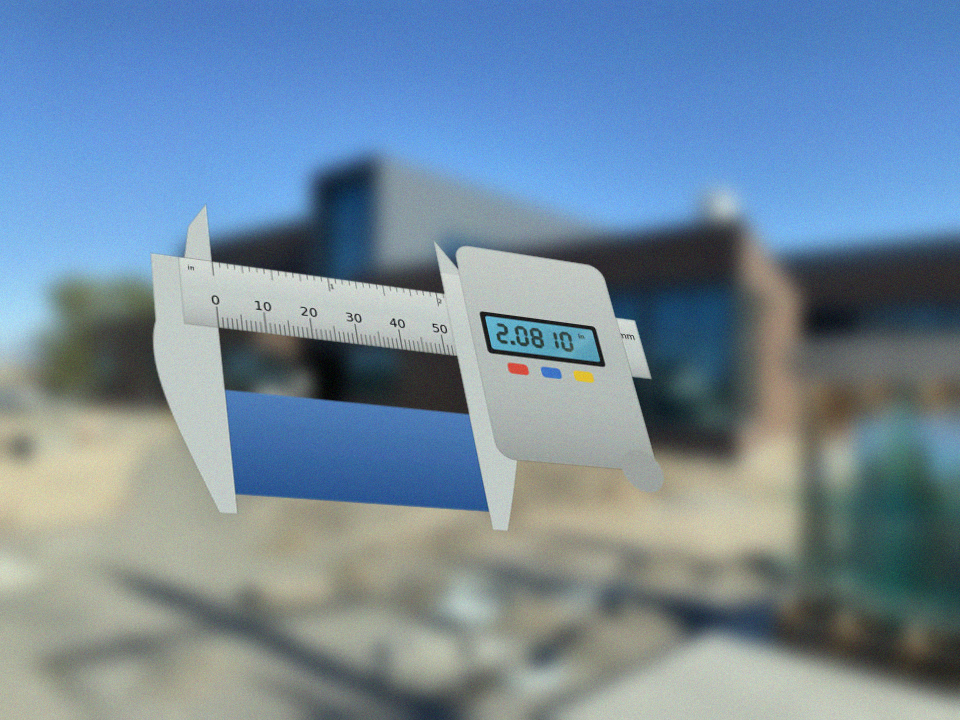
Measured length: 2.0810 in
